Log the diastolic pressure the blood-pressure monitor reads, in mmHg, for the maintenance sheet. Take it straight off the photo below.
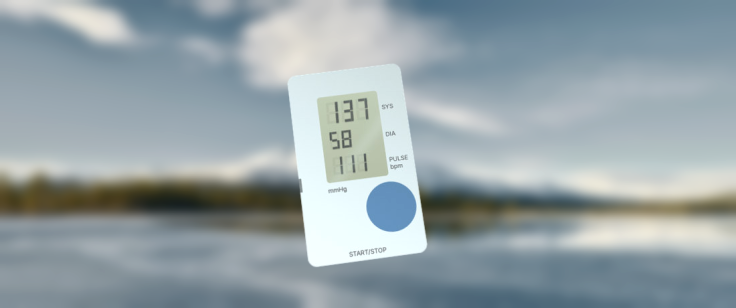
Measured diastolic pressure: 58 mmHg
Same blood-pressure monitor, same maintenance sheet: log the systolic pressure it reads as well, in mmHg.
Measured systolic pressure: 137 mmHg
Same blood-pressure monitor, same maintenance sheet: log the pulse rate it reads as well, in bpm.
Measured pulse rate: 111 bpm
